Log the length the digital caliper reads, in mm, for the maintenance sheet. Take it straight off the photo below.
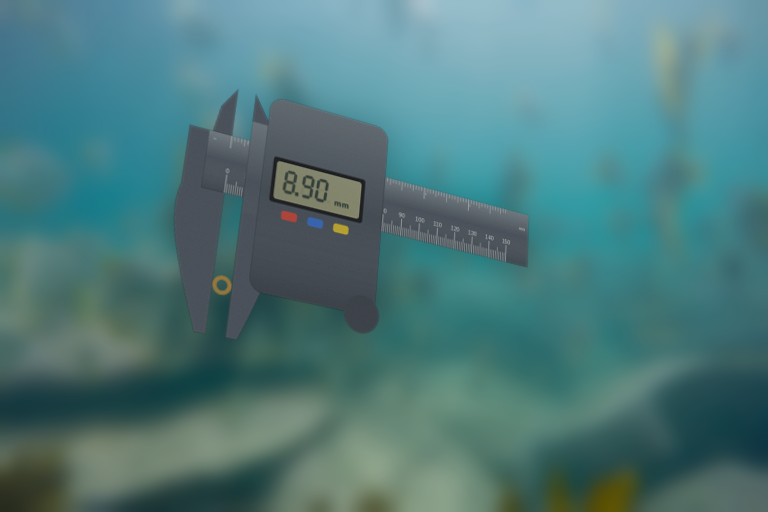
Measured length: 8.90 mm
